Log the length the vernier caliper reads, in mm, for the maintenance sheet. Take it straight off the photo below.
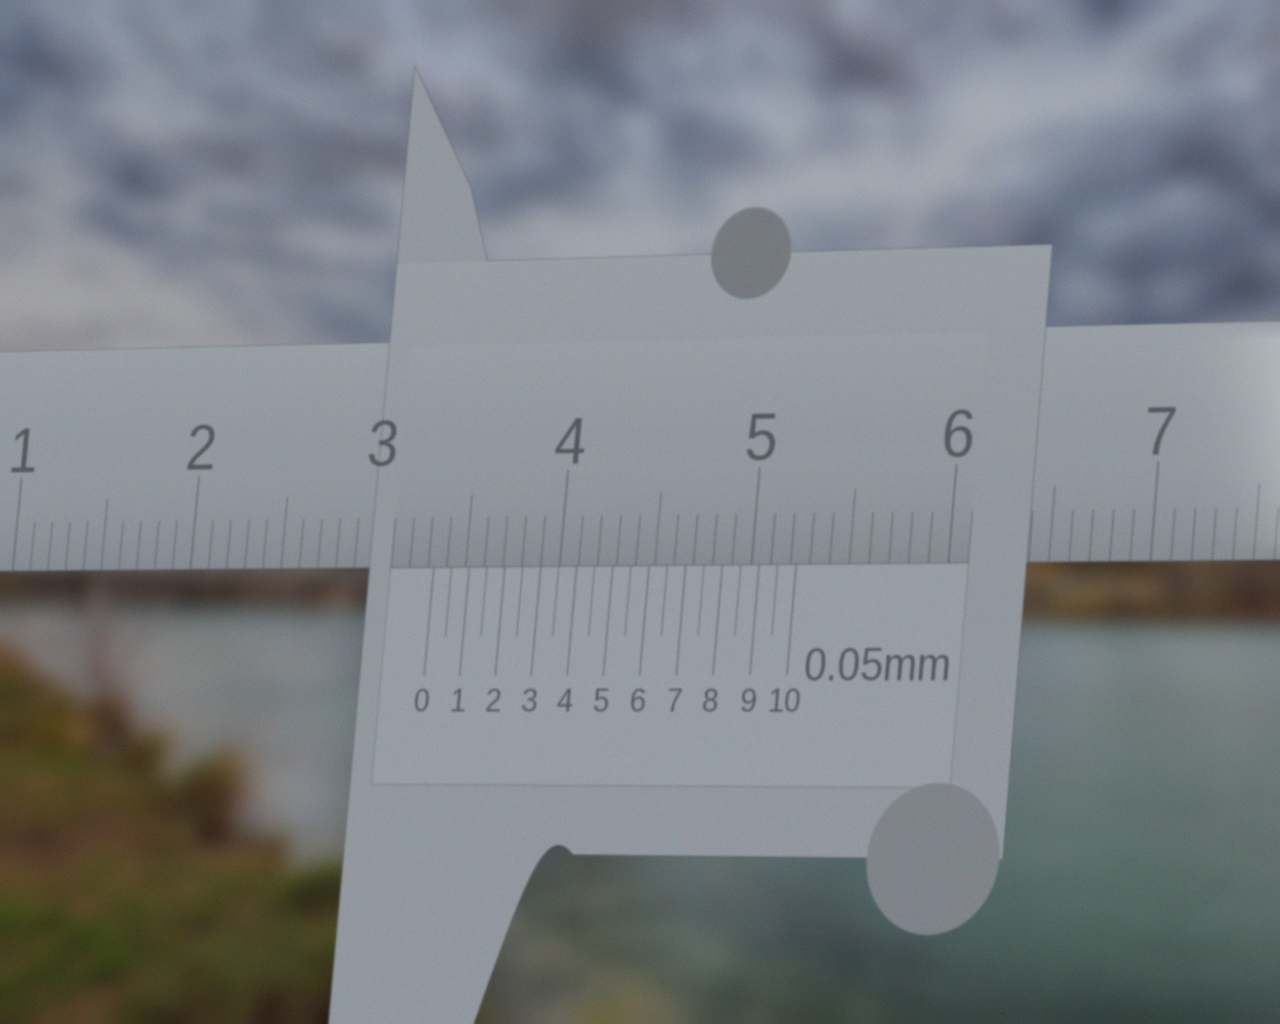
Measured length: 33.3 mm
